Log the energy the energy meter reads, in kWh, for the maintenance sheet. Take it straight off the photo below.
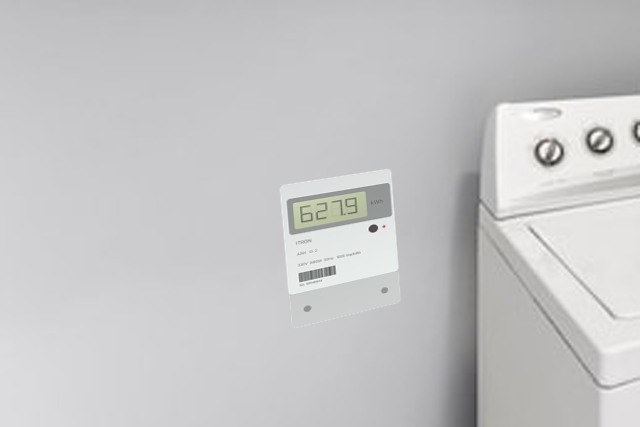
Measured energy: 627.9 kWh
